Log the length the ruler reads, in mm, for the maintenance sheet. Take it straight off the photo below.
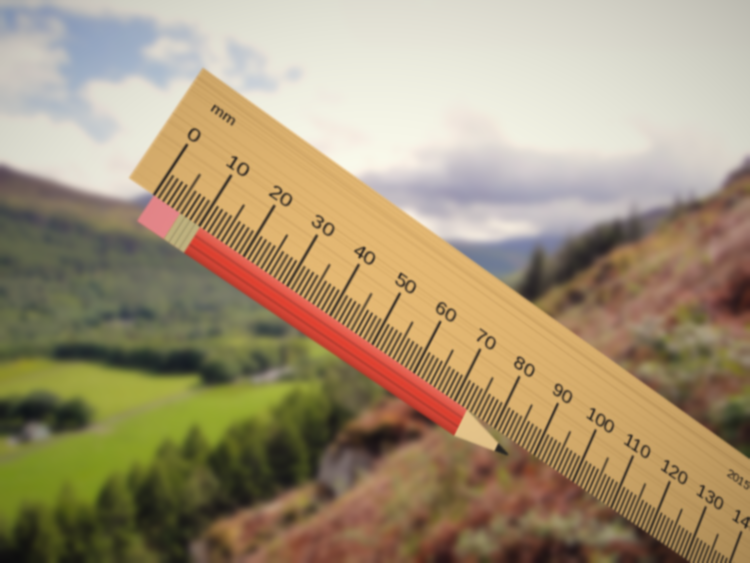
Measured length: 85 mm
